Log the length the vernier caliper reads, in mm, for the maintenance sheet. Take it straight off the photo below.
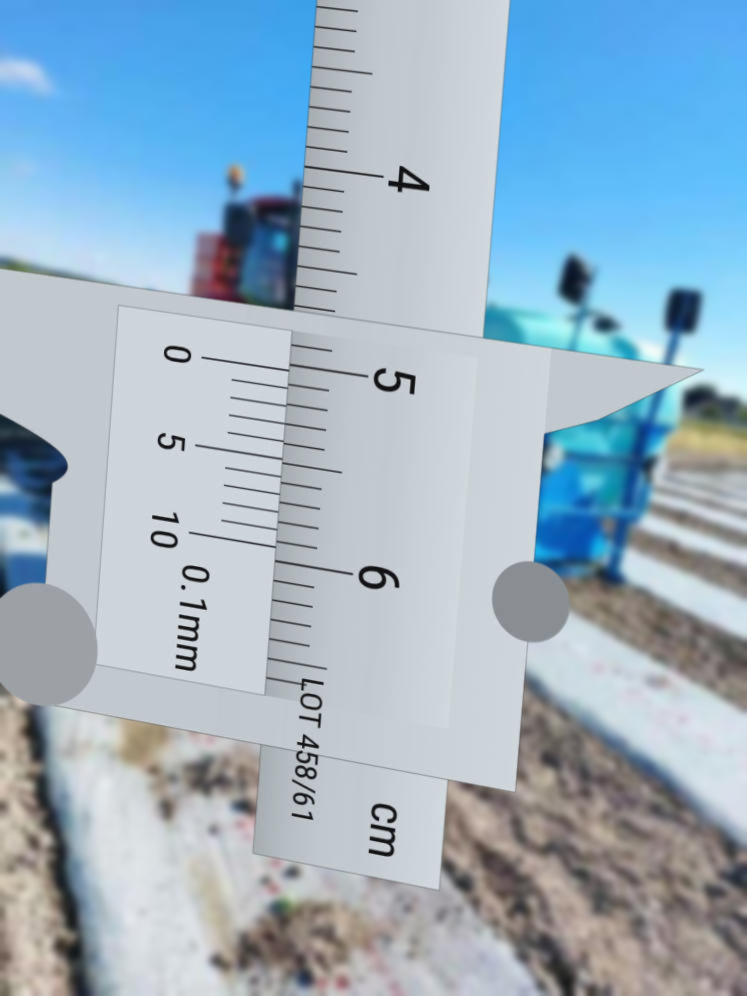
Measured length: 50.3 mm
